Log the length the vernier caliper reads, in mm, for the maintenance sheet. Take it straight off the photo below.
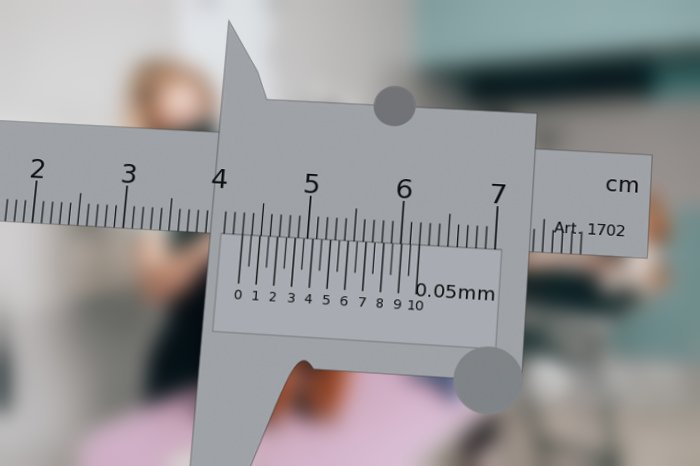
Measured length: 43.0 mm
